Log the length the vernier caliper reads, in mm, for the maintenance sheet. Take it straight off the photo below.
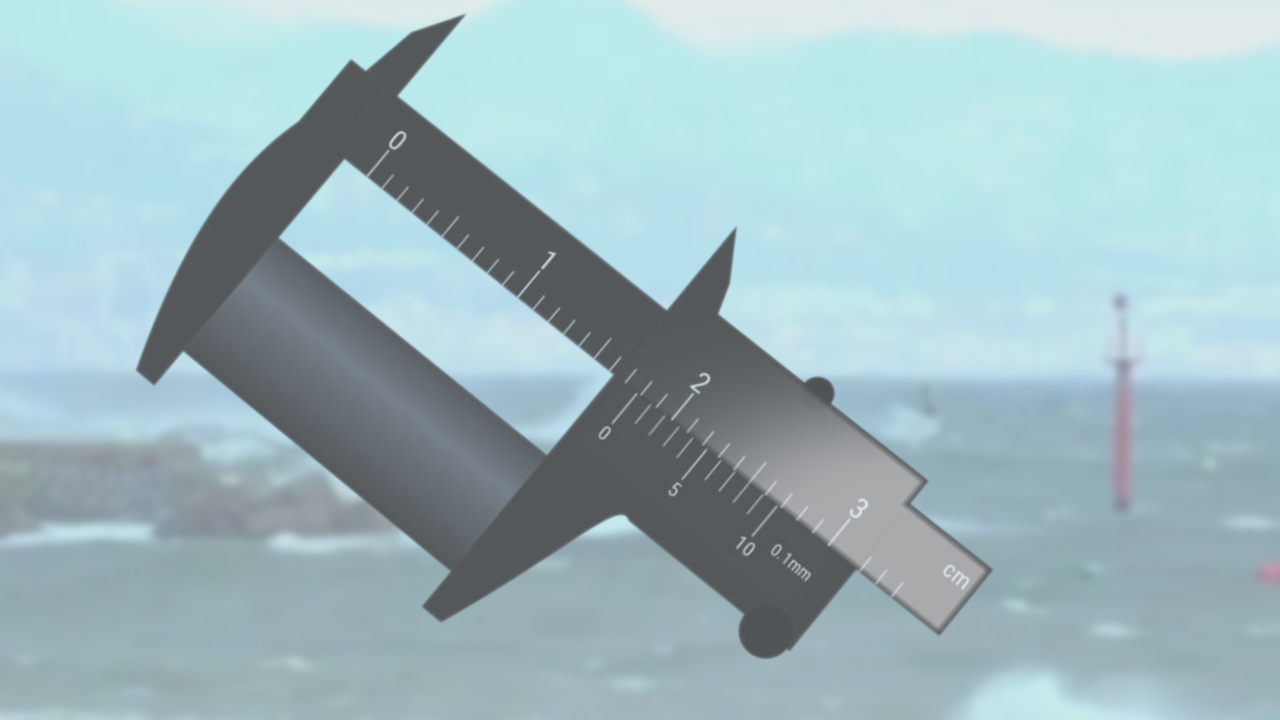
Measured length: 17.8 mm
